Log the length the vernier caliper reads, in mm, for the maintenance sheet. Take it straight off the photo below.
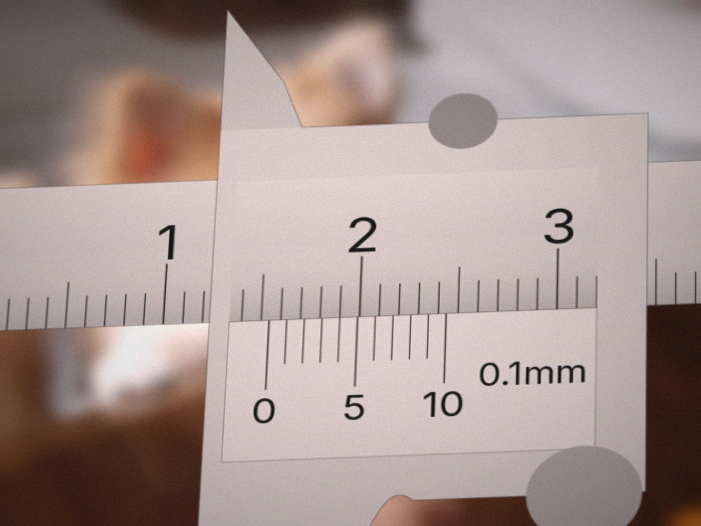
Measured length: 15.4 mm
